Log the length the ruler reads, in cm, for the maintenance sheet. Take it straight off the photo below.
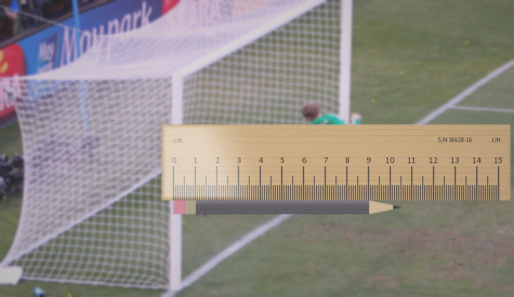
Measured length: 10.5 cm
